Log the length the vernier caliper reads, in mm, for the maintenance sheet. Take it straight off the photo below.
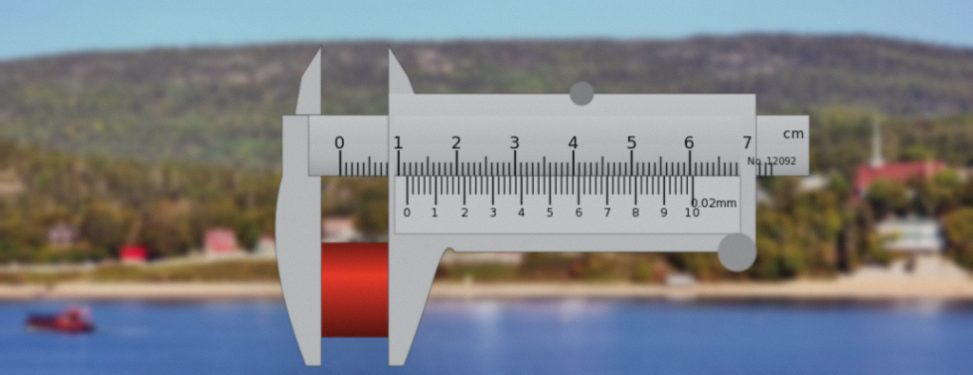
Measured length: 11.5 mm
